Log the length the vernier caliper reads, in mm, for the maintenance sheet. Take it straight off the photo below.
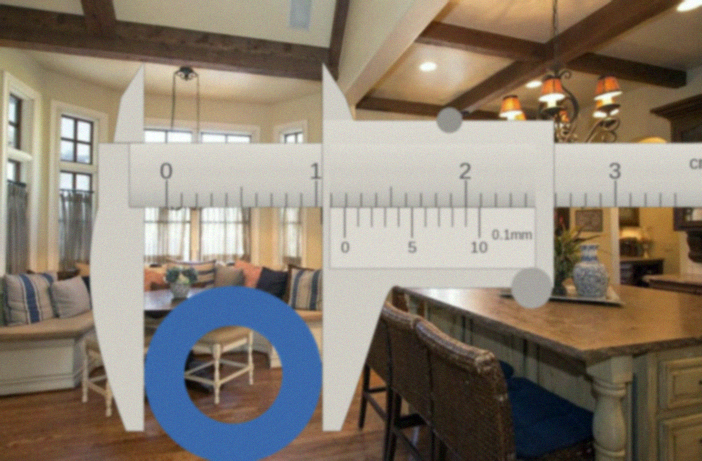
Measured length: 11.9 mm
